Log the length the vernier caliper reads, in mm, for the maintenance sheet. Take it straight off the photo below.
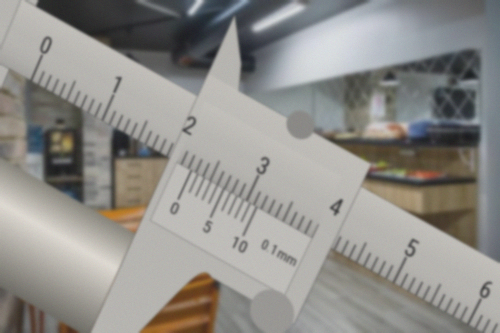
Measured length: 22.4 mm
